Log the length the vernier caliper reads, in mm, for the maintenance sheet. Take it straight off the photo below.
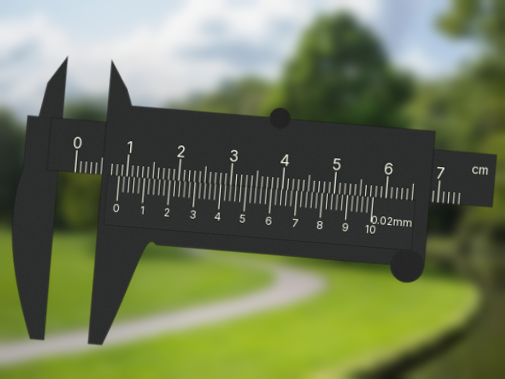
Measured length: 8.5 mm
